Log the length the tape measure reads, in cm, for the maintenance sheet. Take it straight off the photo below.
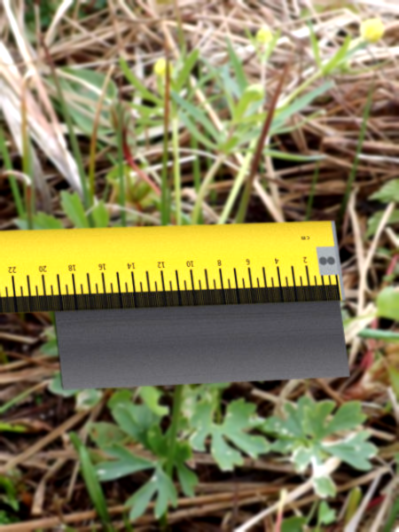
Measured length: 19.5 cm
